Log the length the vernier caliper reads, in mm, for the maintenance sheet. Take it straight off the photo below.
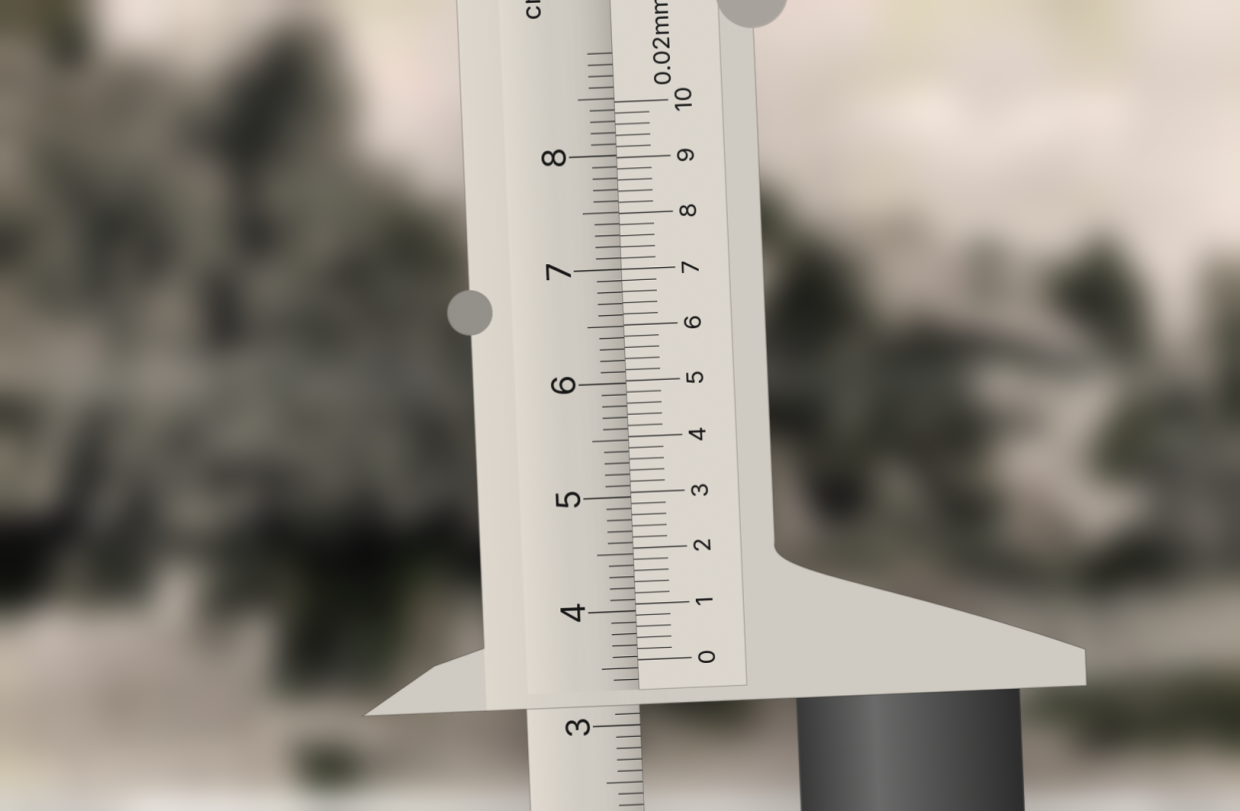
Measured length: 35.7 mm
